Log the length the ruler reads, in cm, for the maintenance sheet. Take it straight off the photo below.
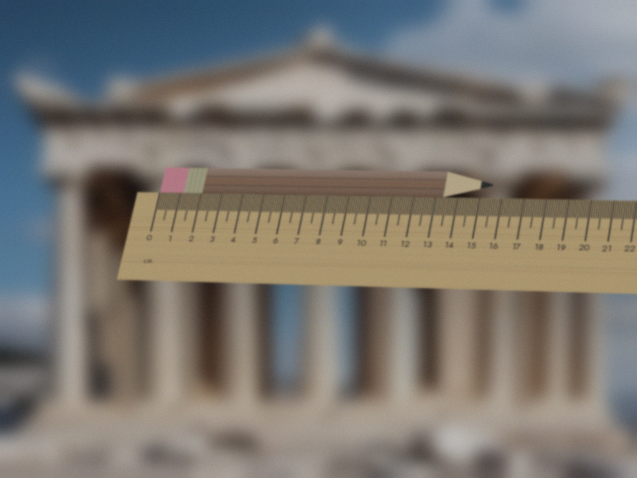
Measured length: 15.5 cm
